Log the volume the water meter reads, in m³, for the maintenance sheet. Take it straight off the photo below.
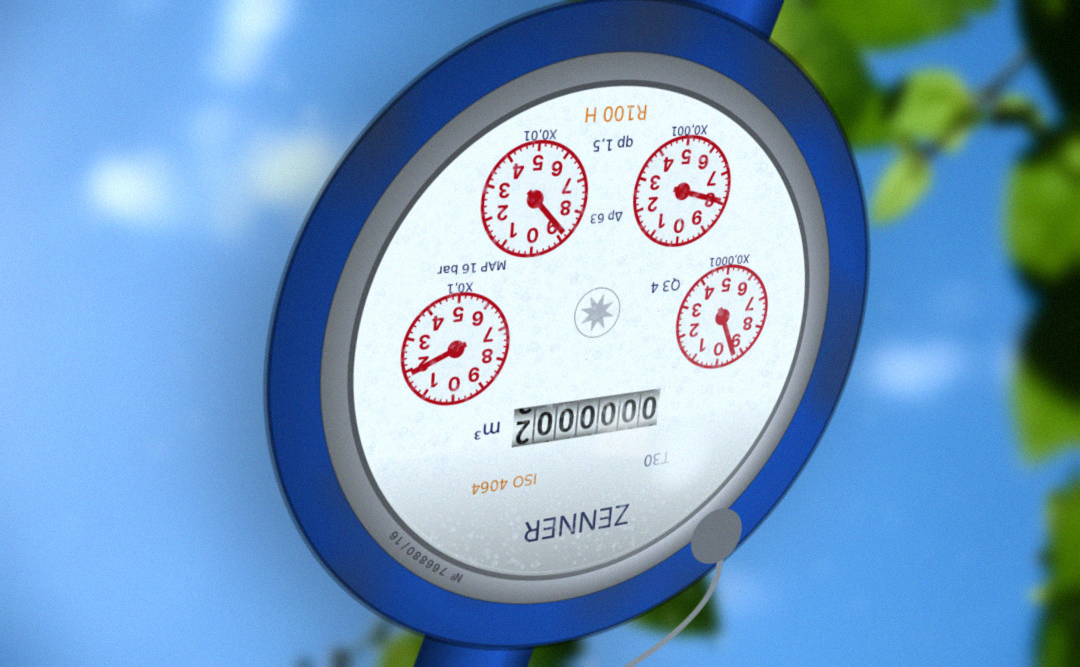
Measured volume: 2.1879 m³
